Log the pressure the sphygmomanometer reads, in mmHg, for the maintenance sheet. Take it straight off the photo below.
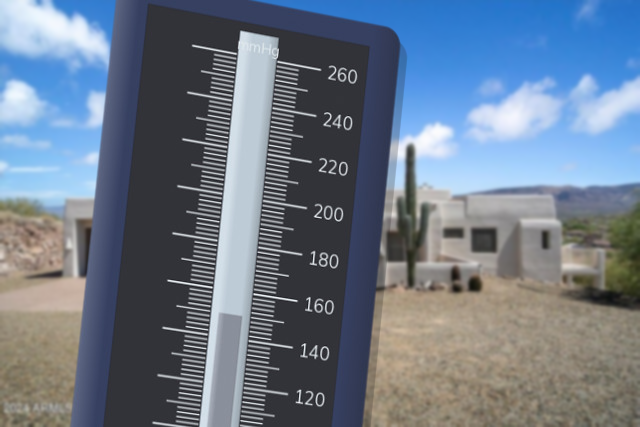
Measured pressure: 150 mmHg
